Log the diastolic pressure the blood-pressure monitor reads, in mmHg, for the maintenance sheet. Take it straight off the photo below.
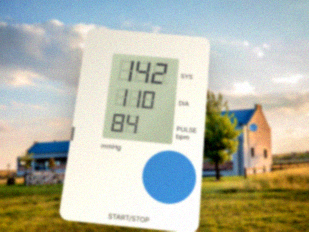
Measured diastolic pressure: 110 mmHg
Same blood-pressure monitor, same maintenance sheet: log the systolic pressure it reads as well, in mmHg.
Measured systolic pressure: 142 mmHg
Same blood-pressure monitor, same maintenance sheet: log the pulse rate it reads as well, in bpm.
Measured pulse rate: 84 bpm
